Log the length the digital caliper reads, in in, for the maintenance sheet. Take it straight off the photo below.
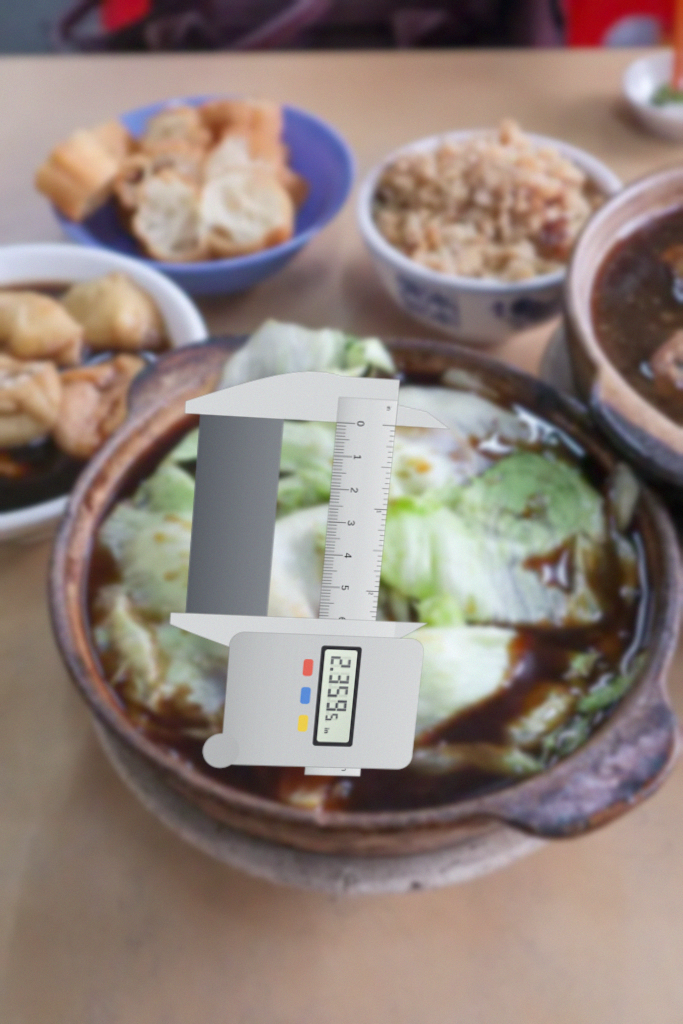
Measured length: 2.3595 in
